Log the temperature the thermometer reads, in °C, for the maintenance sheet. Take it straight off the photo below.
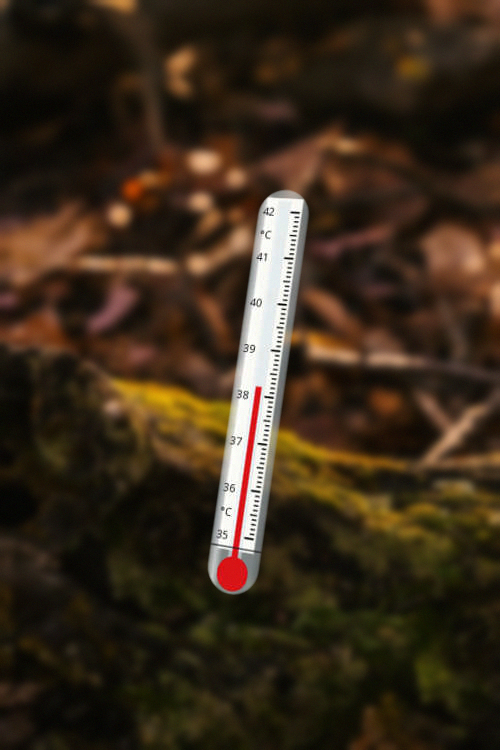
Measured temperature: 38.2 °C
